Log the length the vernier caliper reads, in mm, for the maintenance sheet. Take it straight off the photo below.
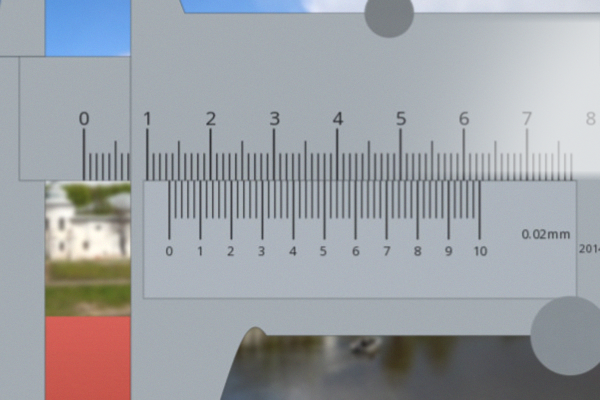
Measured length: 13.5 mm
